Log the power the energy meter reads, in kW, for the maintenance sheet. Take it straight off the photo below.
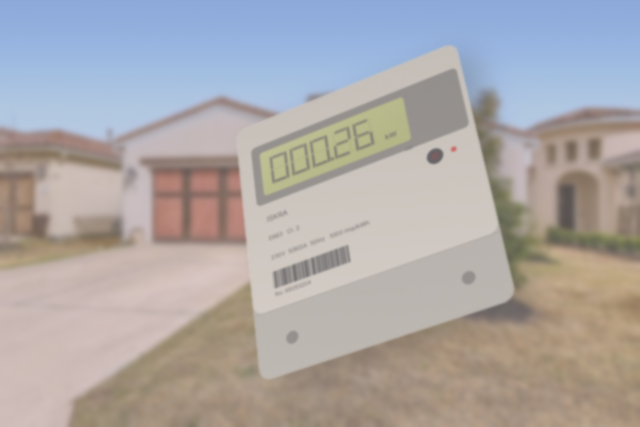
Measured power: 0.26 kW
